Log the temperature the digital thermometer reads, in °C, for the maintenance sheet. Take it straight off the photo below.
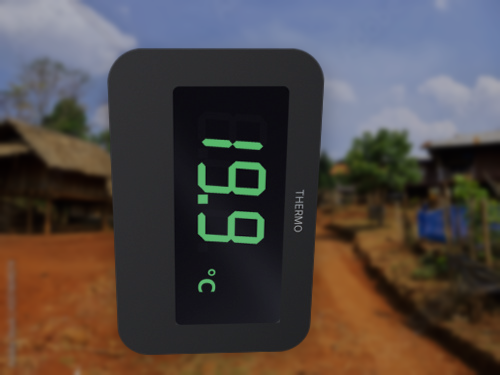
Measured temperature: 19.9 °C
